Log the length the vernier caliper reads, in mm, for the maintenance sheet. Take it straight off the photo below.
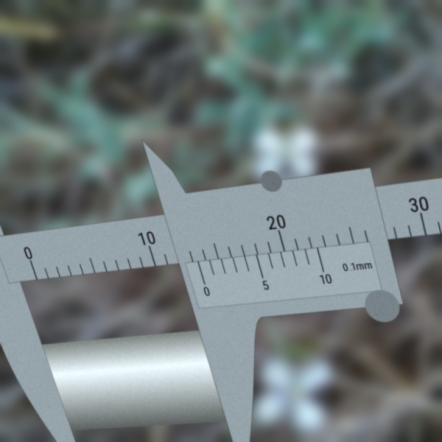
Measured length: 13.4 mm
